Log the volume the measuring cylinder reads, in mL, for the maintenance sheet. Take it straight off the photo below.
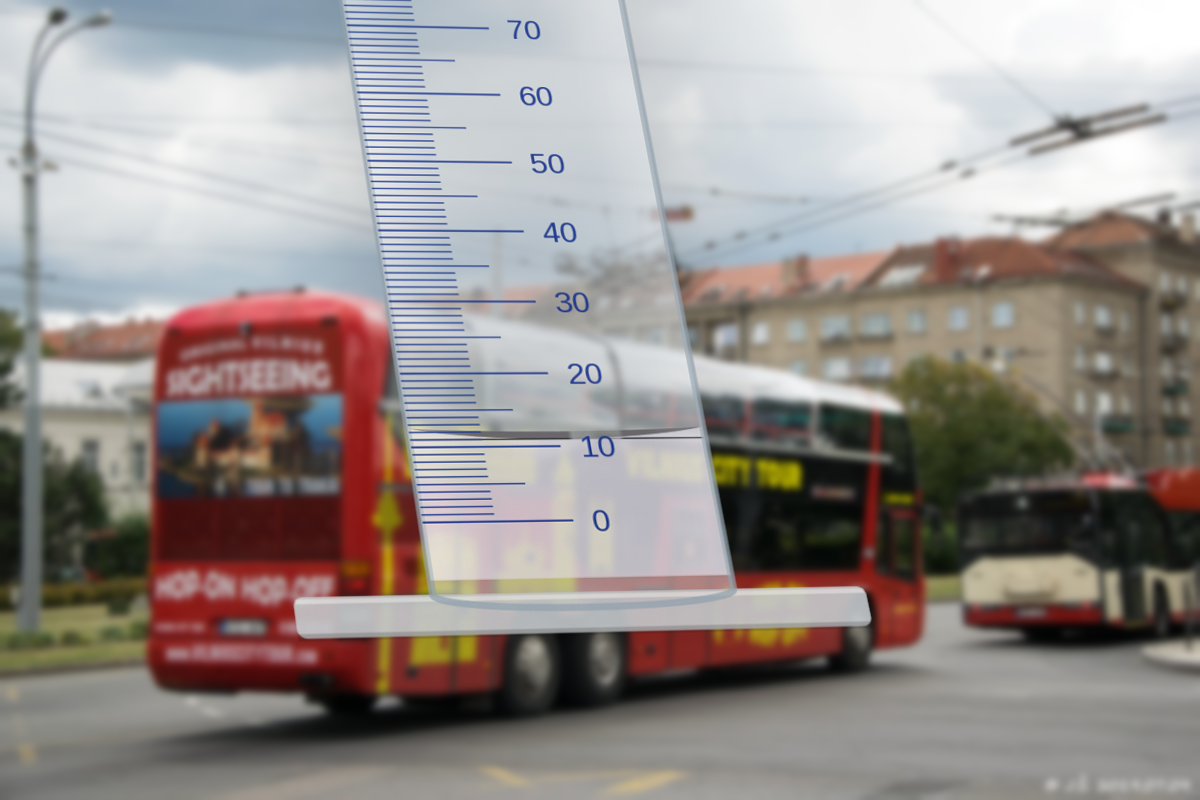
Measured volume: 11 mL
